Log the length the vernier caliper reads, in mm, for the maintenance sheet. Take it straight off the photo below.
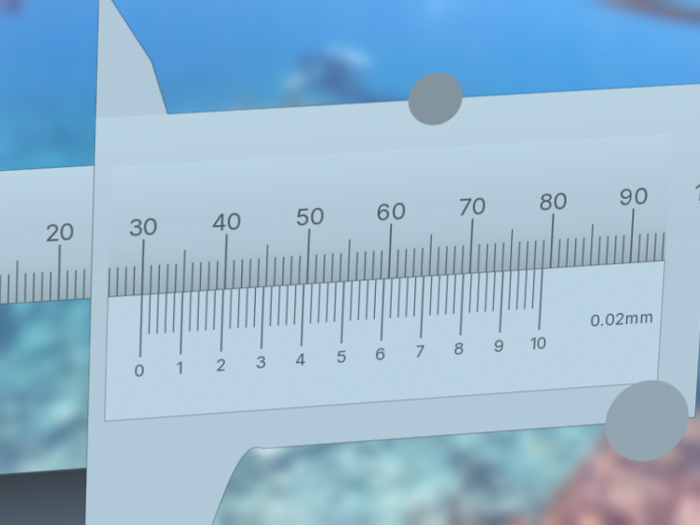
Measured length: 30.0 mm
